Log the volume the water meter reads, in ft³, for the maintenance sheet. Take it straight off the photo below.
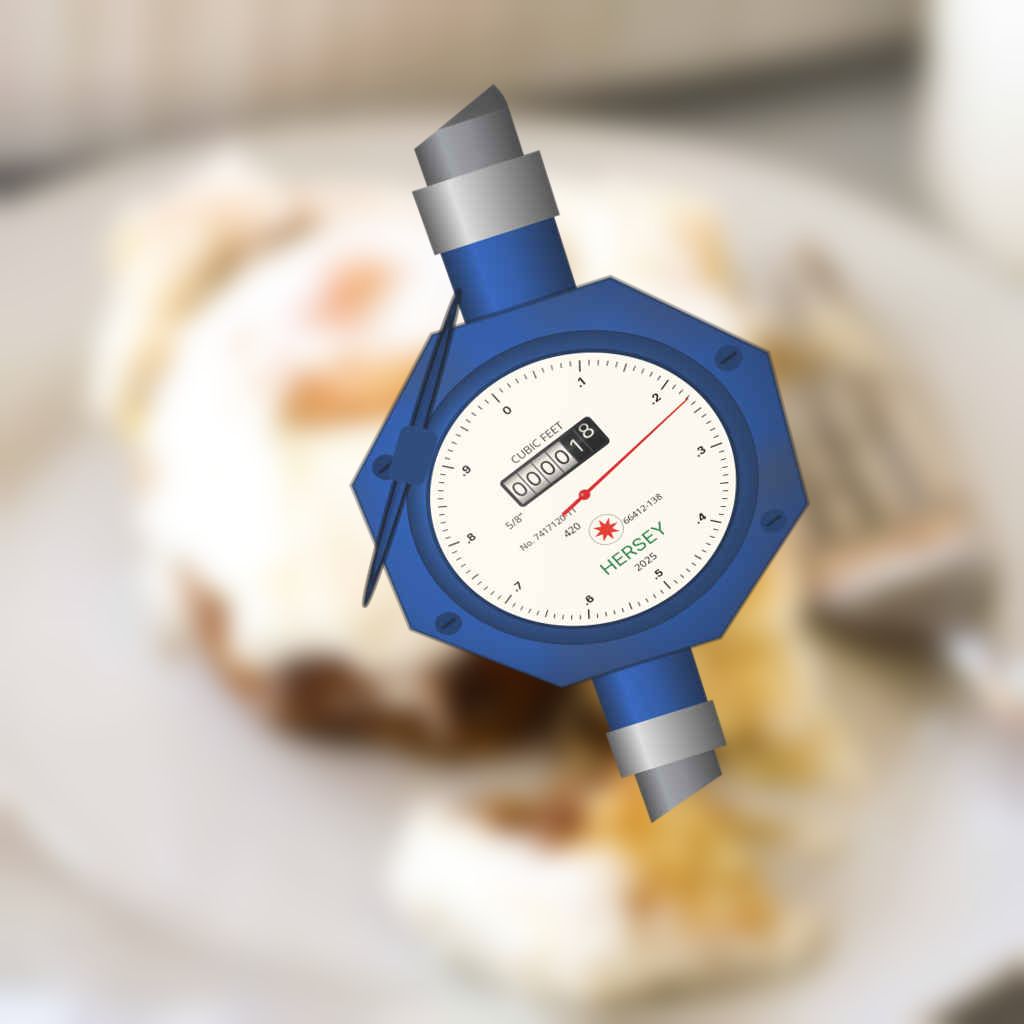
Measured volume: 18.23 ft³
